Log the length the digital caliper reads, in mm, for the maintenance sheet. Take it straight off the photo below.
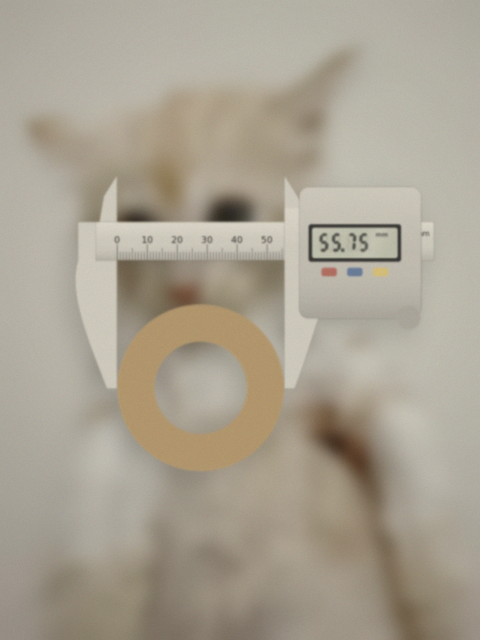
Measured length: 55.75 mm
